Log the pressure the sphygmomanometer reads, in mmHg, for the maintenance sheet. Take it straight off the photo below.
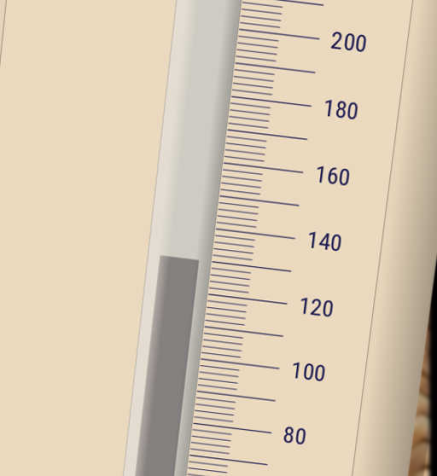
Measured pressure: 130 mmHg
